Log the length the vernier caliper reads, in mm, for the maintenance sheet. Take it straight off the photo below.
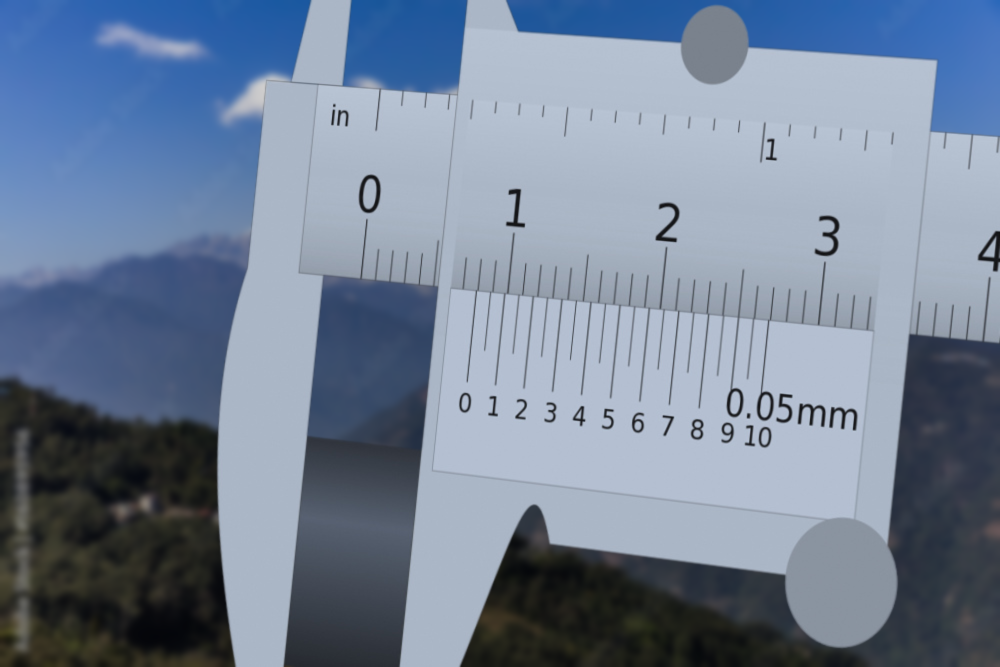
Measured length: 7.9 mm
